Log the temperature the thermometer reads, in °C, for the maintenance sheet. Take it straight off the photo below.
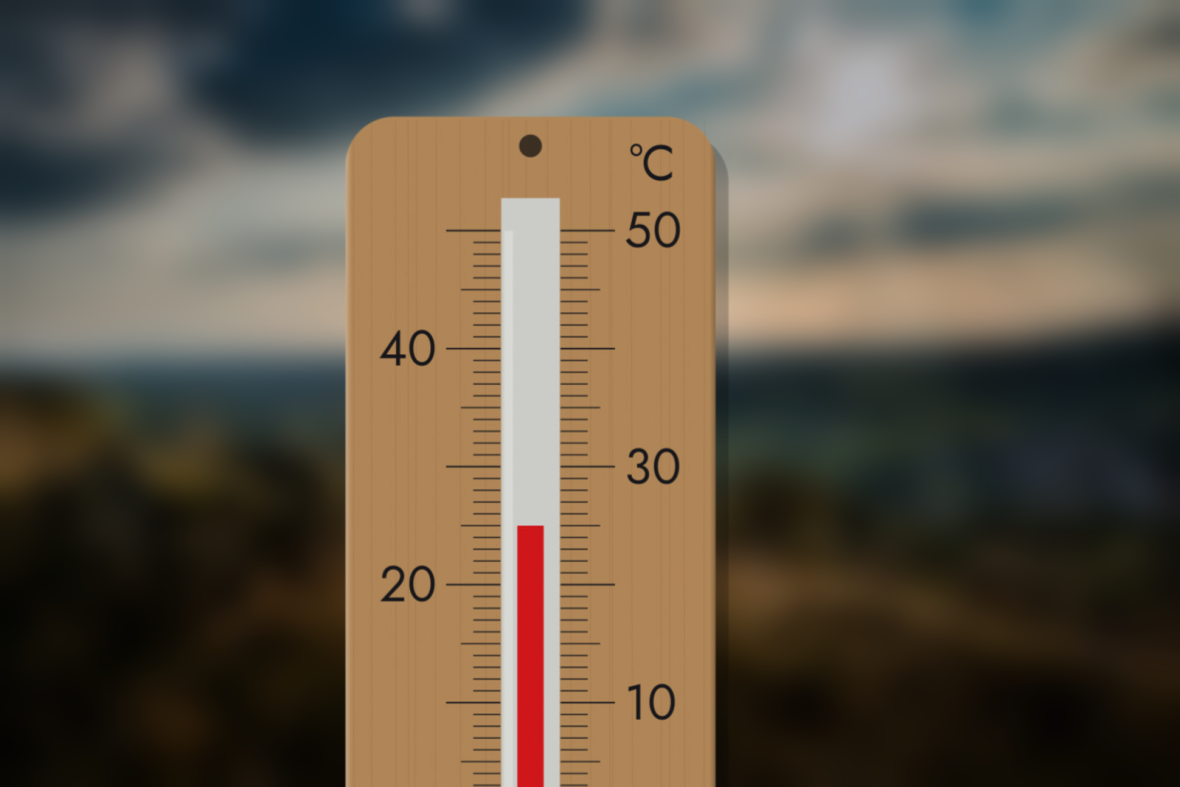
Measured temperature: 25 °C
